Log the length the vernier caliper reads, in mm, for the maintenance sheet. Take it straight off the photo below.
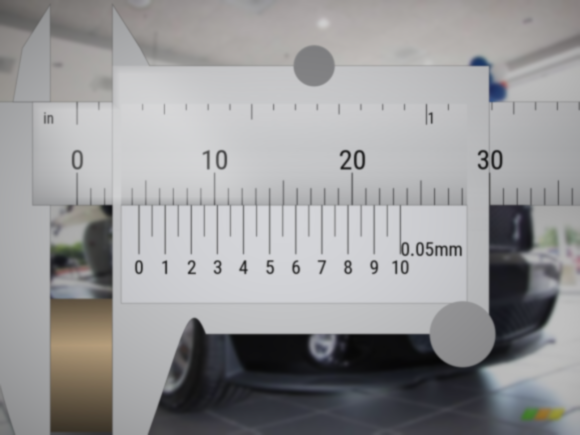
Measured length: 4.5 mm
